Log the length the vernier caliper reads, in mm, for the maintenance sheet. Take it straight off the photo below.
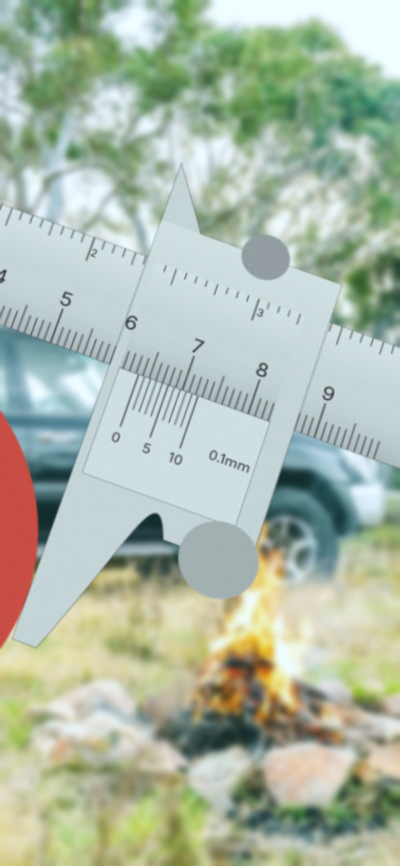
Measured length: 63.4 mm
